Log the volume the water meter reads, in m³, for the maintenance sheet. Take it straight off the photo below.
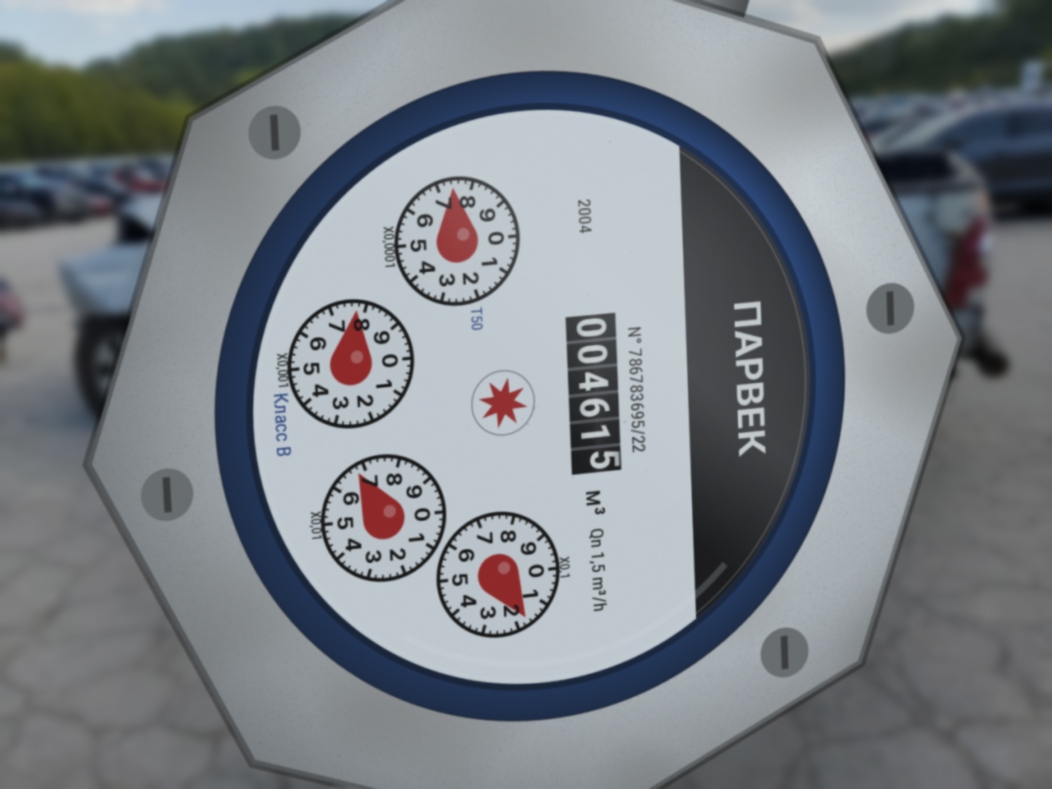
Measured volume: 4615.1677 m³
